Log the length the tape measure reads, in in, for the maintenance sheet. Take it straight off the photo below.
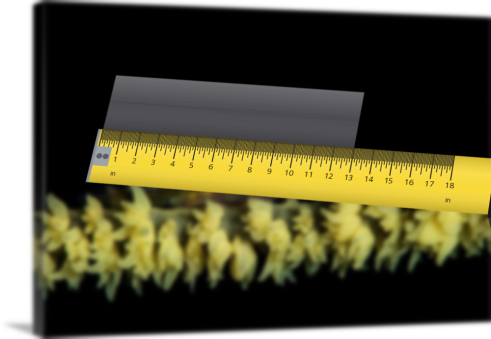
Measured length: 13 in
